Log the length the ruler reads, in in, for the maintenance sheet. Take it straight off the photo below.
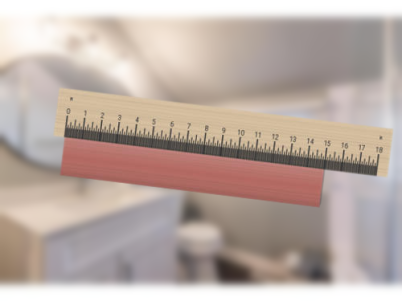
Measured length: 15 in
